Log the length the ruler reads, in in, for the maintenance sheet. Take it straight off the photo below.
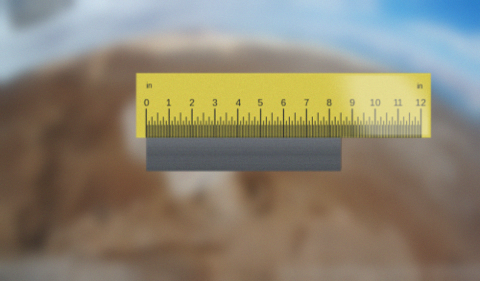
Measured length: 8.5 in
